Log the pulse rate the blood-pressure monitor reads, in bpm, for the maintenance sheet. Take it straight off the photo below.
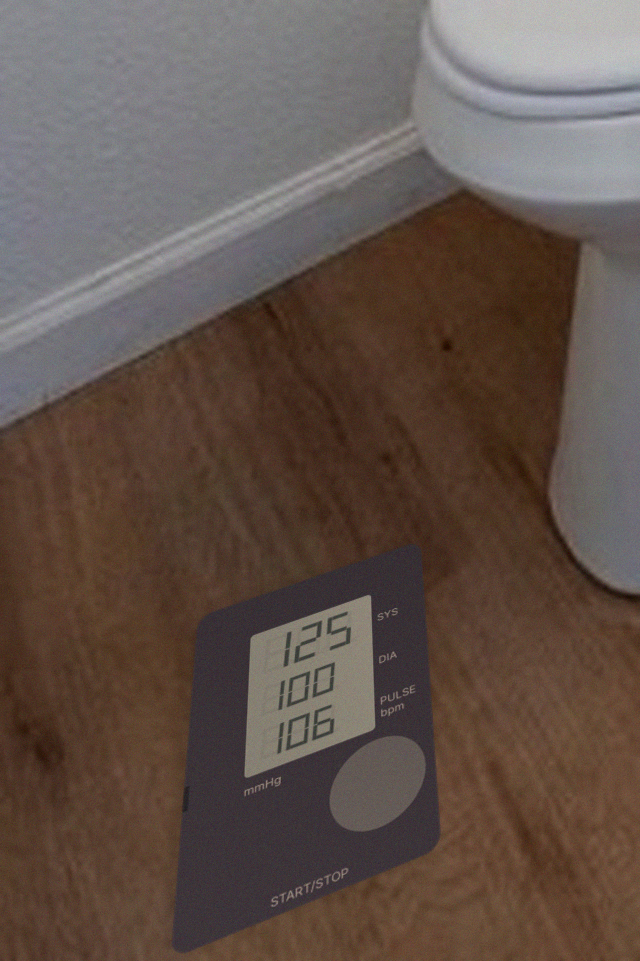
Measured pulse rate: 106 bpm
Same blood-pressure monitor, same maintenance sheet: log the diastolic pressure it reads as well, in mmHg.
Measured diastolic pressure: 100 mmHg
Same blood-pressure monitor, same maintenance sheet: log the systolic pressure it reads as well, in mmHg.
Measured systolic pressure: 125 mmHg
